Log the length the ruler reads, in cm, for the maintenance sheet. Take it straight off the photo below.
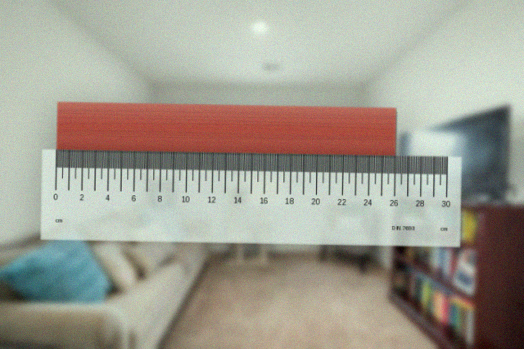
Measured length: 26 cm
